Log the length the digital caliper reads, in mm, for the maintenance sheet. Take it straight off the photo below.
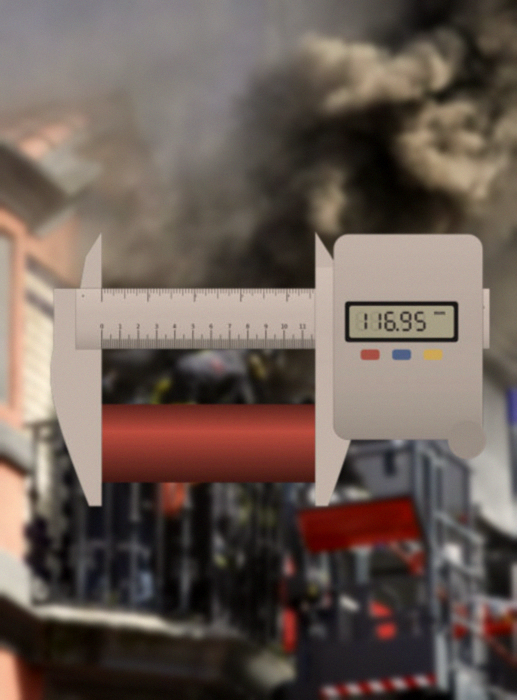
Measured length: 116.95 mm
